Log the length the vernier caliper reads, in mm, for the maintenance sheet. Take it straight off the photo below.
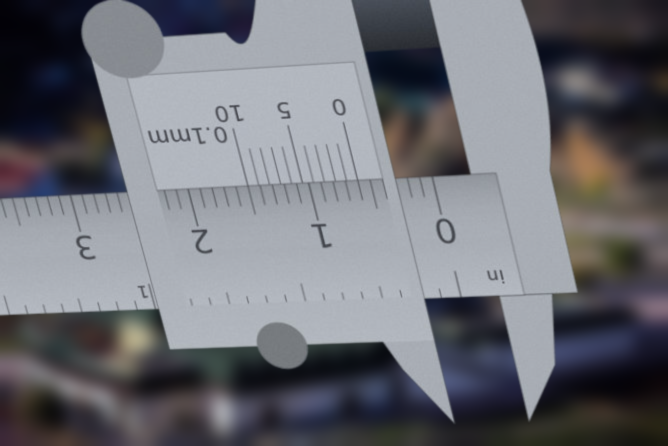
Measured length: 6.0 mm
